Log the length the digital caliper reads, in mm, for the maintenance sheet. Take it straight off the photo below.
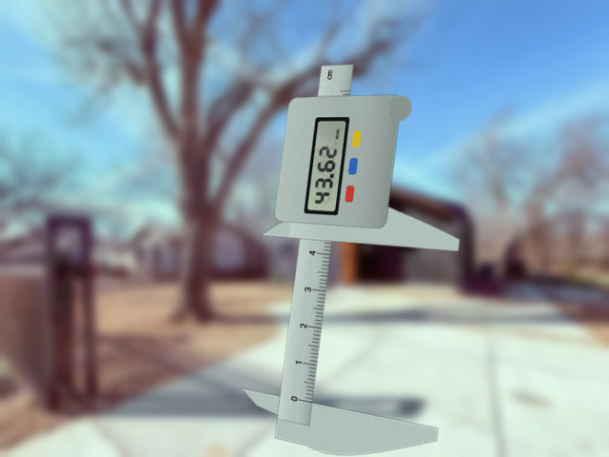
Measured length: 43.62 mm
